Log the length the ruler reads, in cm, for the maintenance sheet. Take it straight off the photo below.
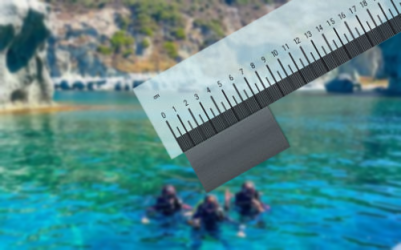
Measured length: 7.5 cm
